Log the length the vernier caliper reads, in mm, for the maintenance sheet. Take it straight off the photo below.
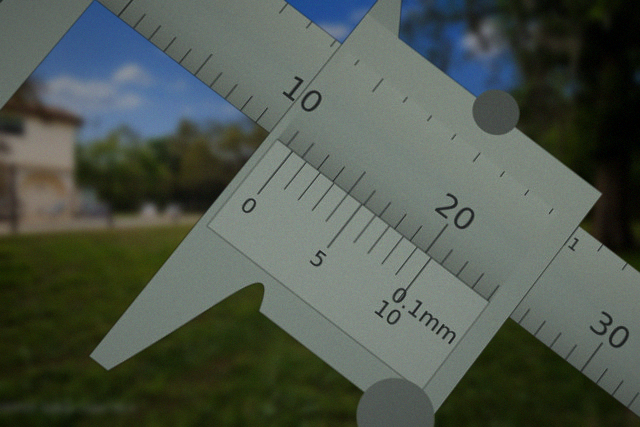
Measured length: 11.4 mm
